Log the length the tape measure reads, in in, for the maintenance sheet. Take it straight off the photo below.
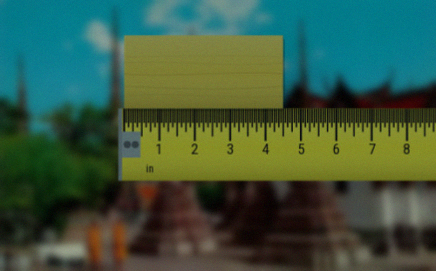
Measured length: 4.5 in
